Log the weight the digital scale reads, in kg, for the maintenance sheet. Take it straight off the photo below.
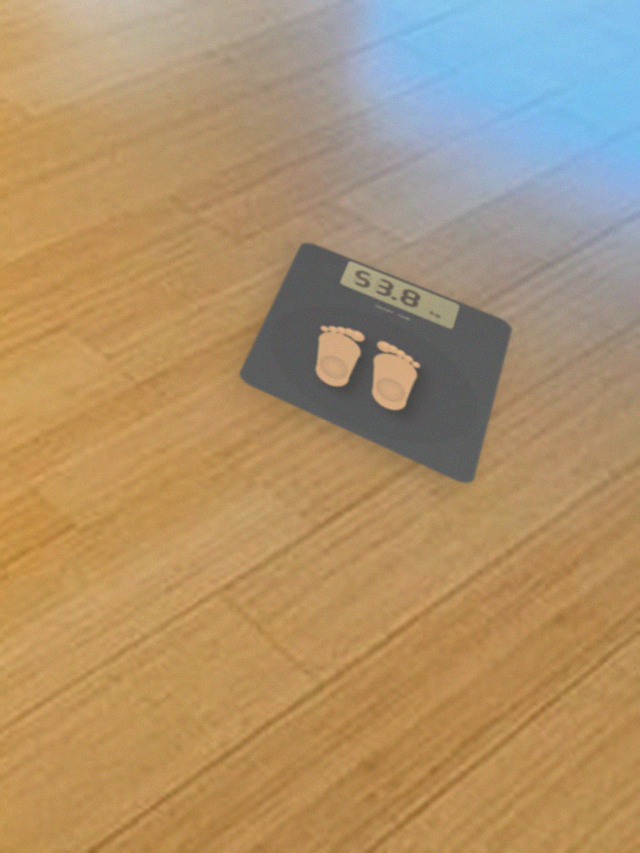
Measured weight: 53.8 kg
